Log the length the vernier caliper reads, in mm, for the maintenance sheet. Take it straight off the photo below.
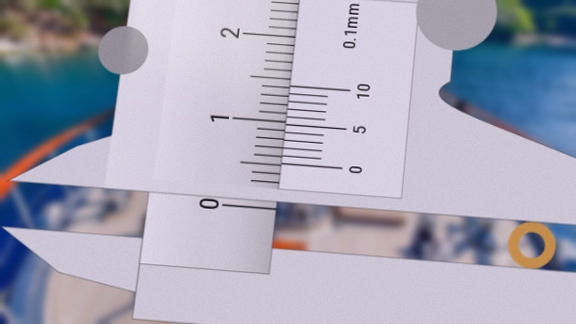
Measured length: 5.2 mm
